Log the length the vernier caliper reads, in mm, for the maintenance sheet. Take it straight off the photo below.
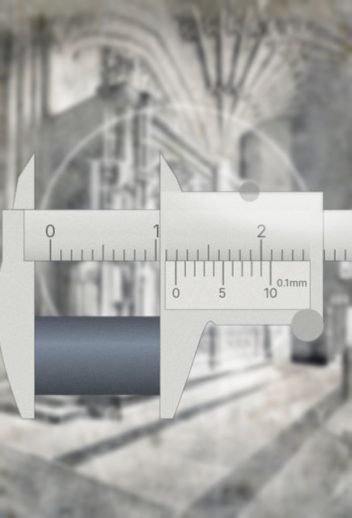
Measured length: 11.9 mm
